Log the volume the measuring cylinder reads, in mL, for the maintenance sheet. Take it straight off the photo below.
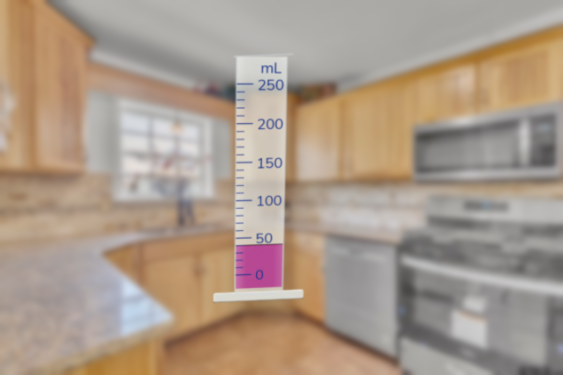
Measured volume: 40 mL
